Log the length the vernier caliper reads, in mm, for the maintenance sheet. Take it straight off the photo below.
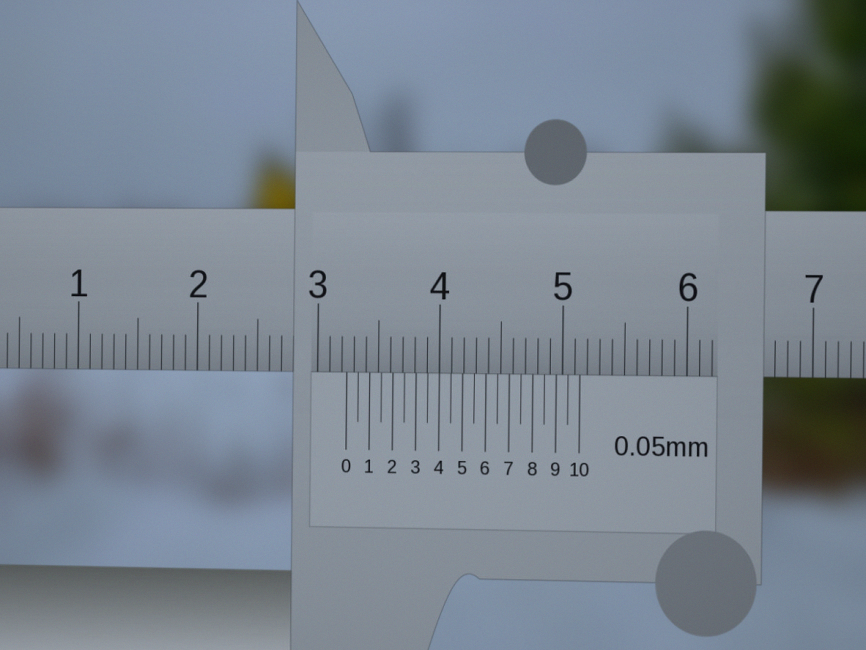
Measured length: 32.4 mm
